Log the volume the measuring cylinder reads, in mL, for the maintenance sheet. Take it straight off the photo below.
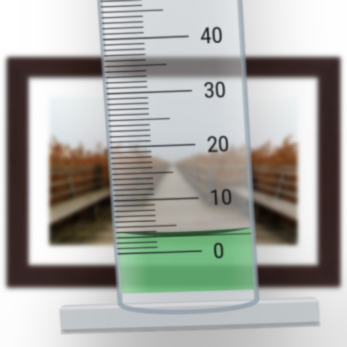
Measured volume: 3 mL
